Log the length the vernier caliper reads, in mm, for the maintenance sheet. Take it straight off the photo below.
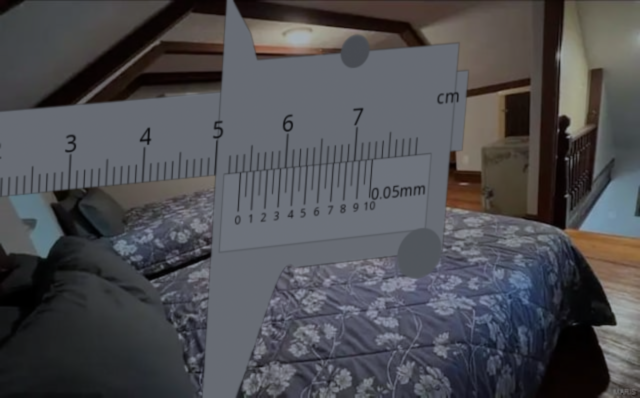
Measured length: 53.6 mm
